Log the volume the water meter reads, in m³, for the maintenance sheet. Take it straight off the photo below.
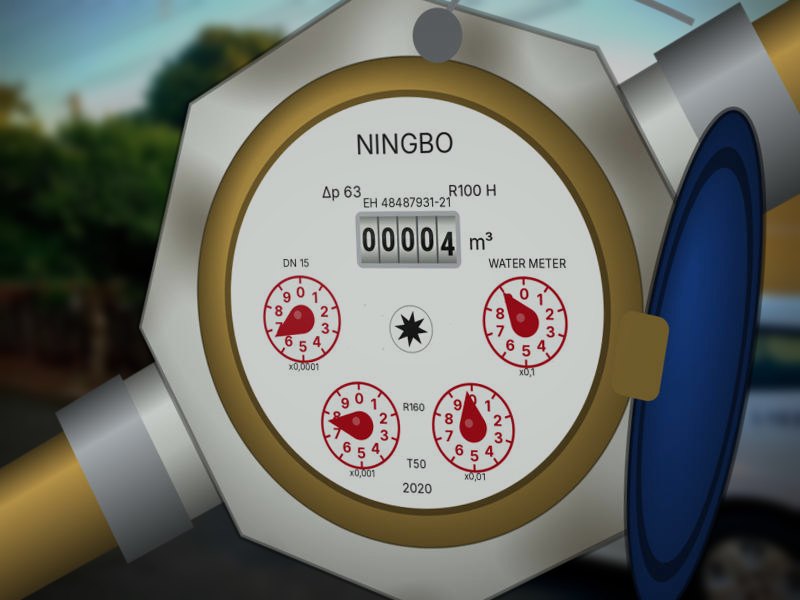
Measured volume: 3.8976 m³
